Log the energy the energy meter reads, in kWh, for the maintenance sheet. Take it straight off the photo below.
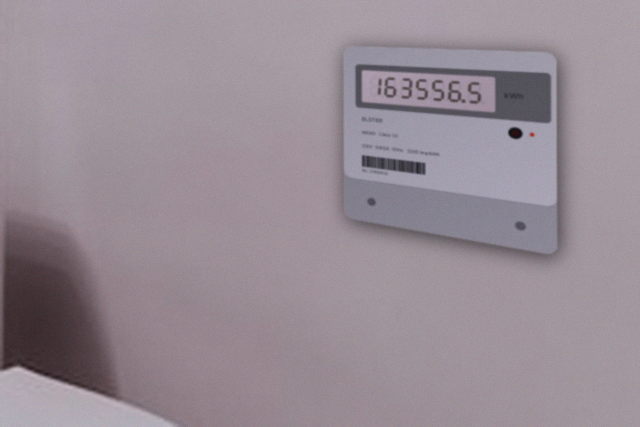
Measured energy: 163556.5 kWh
